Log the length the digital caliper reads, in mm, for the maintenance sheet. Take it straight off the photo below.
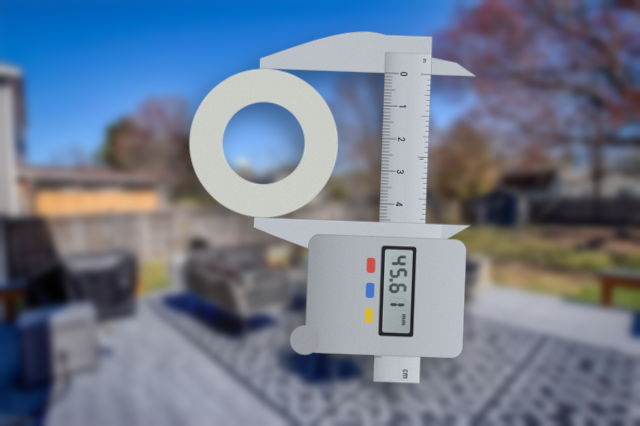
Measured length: 45.61 mm
